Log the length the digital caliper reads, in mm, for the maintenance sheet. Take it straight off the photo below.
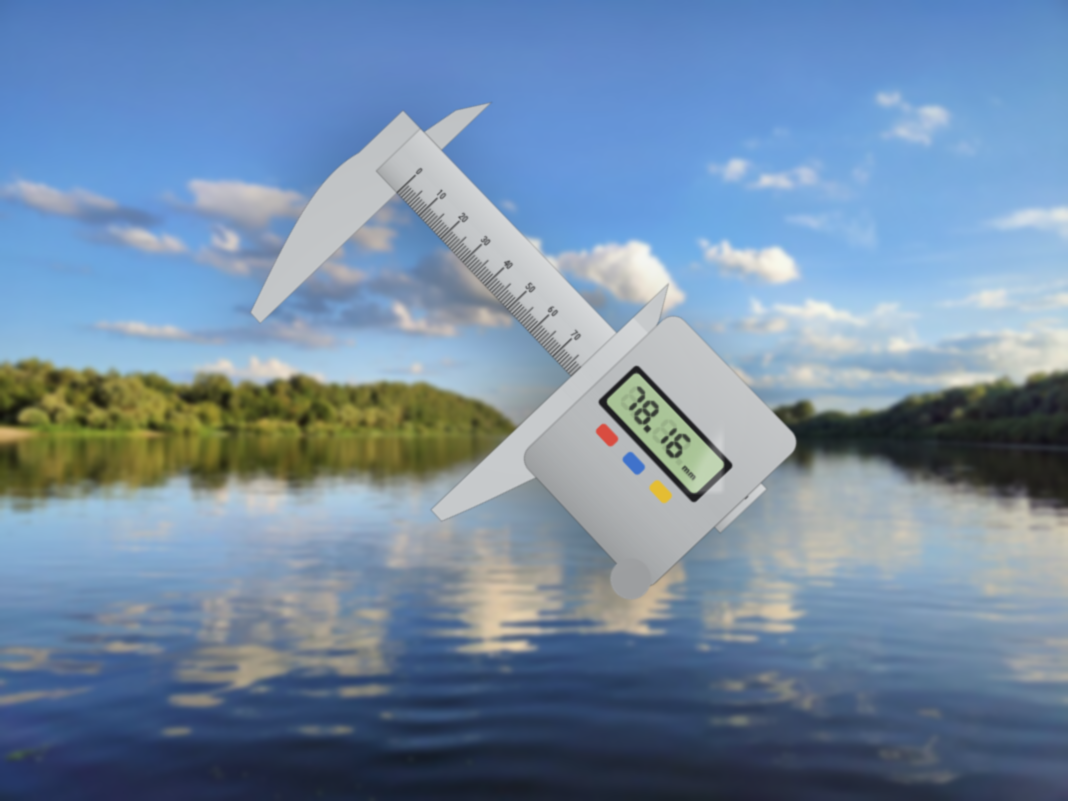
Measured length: 78.16 mm
